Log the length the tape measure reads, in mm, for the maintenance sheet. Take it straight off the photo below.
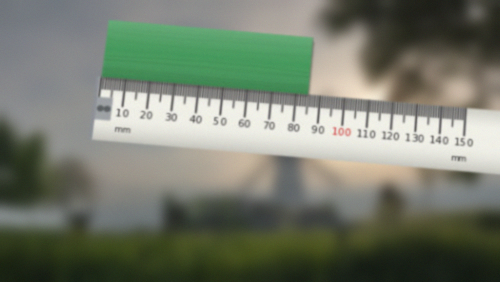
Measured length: 85 mm
